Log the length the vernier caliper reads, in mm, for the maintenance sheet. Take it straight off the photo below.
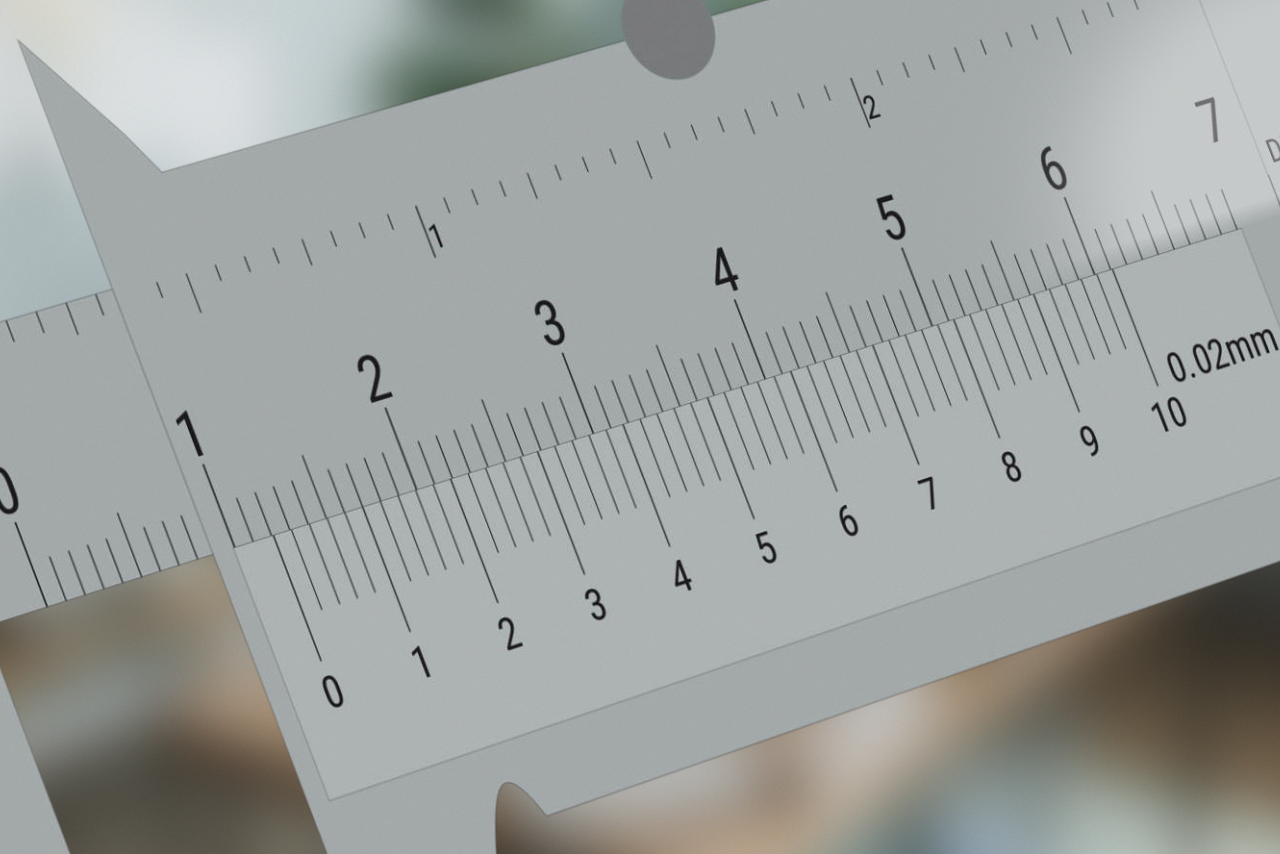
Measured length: 12.1 mm
